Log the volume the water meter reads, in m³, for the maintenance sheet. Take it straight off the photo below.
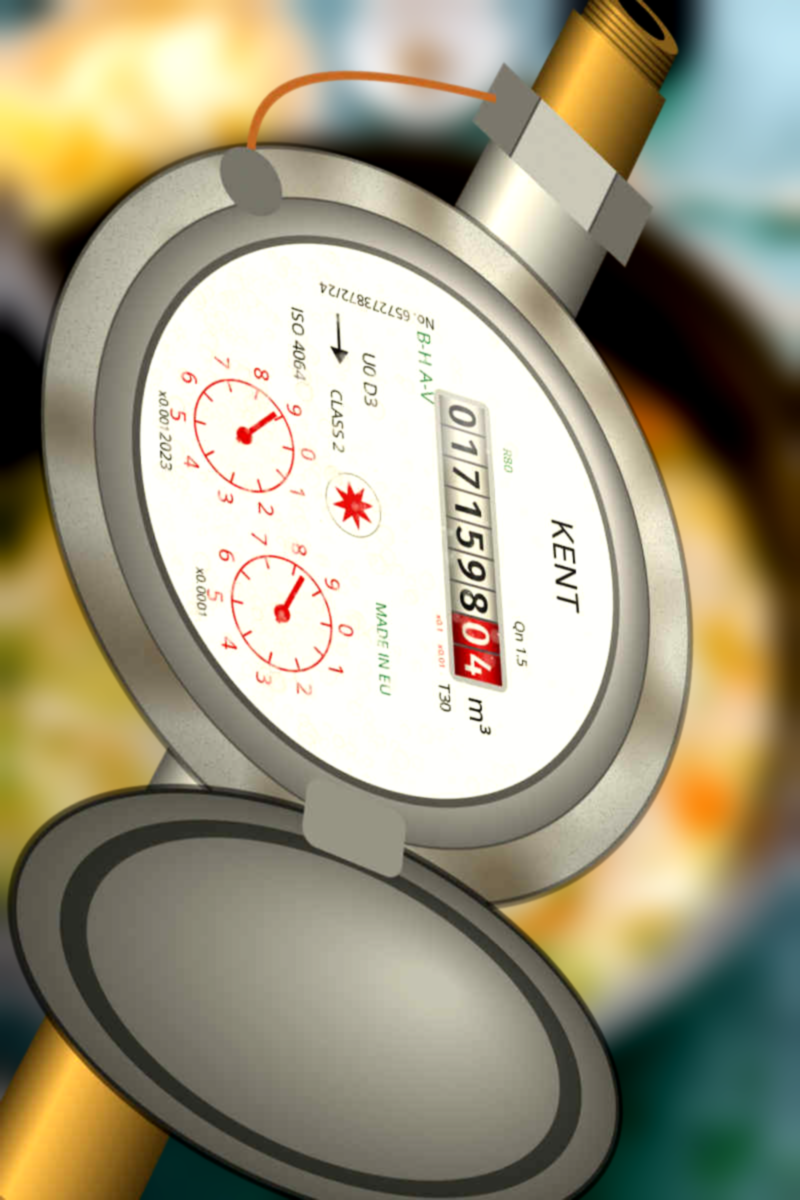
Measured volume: 171598.0488 m³
